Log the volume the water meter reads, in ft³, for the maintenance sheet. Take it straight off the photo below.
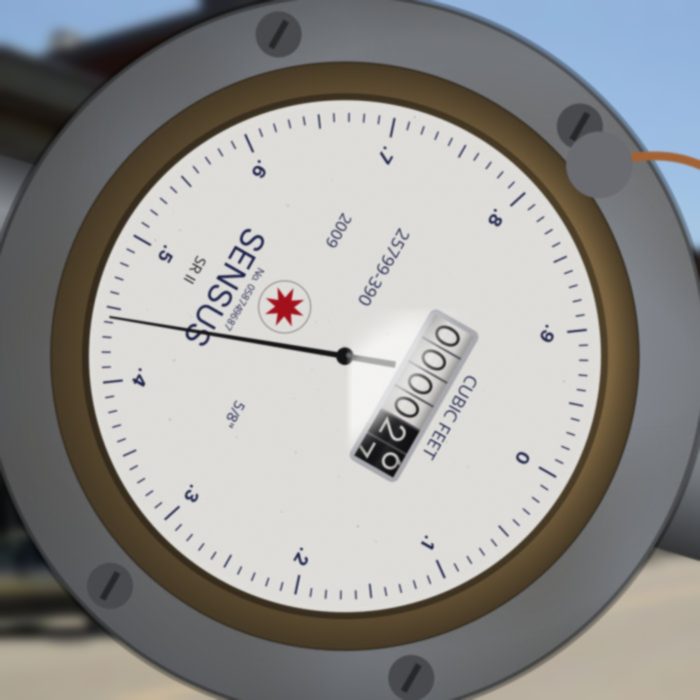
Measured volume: 26.44 ft³
